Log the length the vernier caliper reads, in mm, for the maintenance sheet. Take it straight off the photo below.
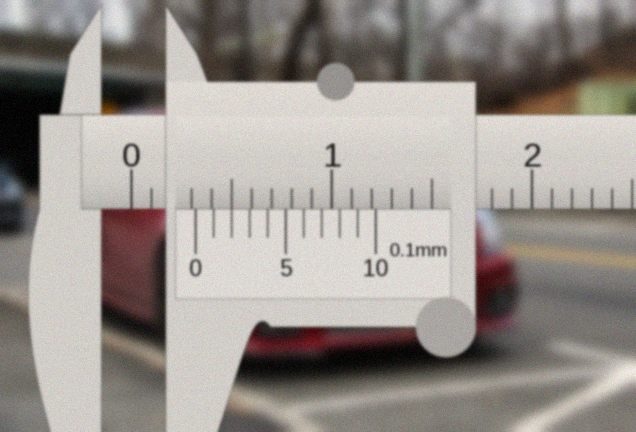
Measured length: 3.2 mm
